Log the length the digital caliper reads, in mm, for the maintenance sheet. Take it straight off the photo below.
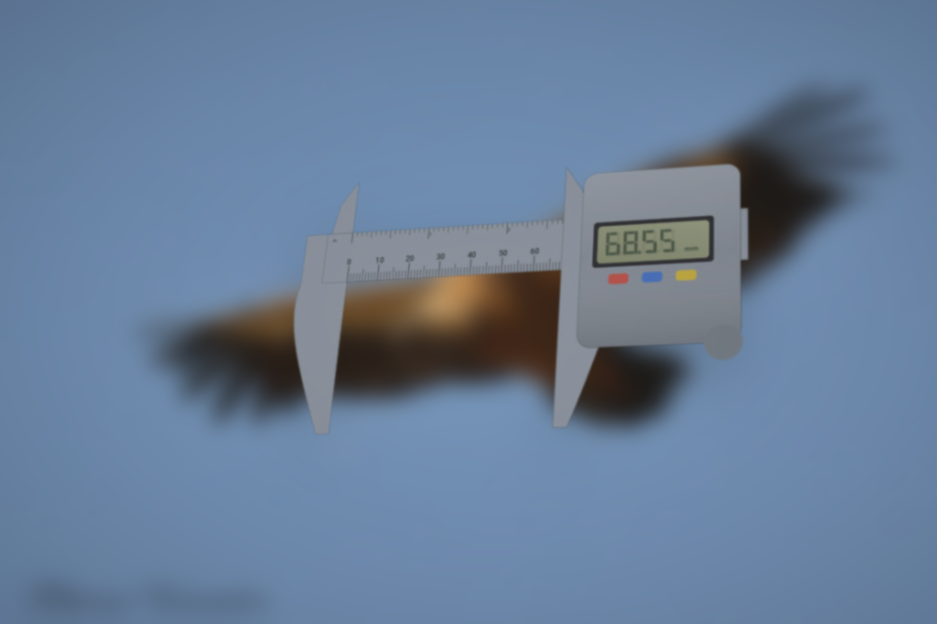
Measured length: 68.55 mm
